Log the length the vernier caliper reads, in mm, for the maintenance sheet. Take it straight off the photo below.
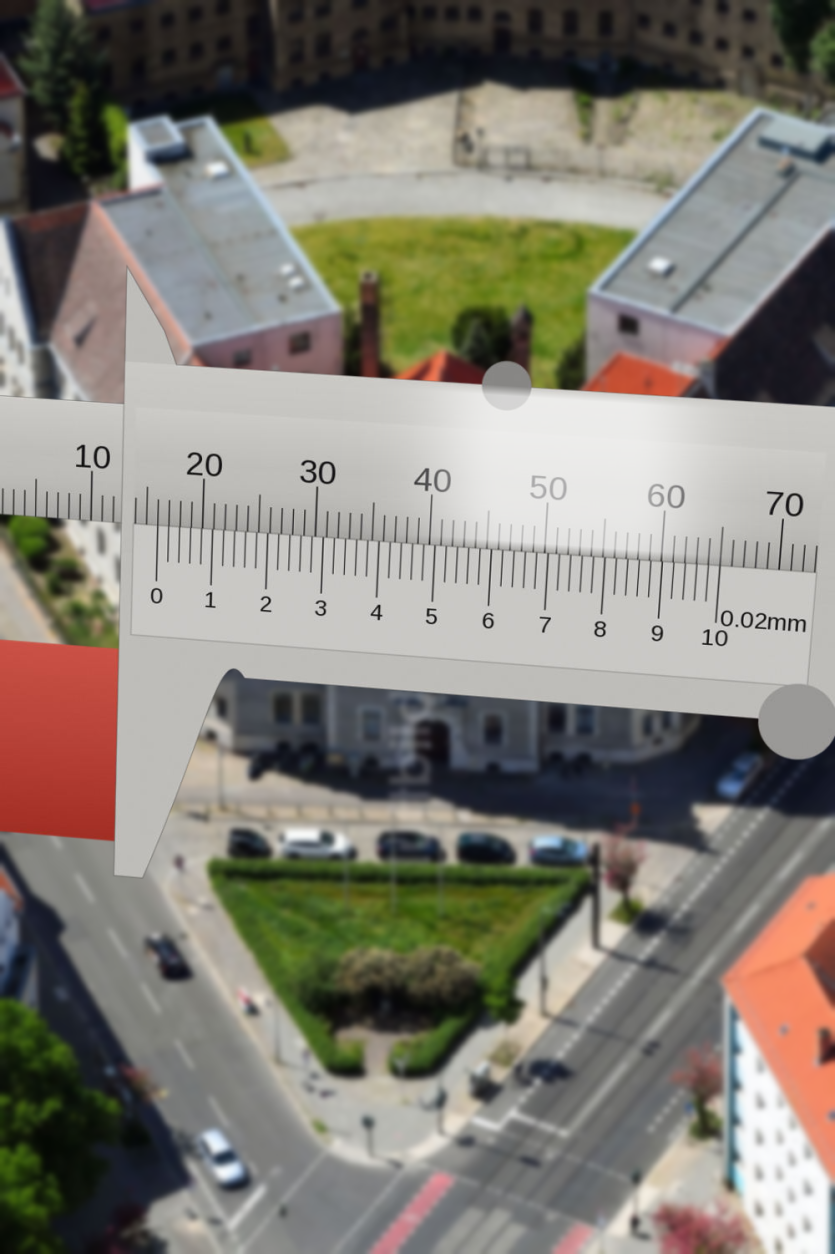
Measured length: 16.0 mm
